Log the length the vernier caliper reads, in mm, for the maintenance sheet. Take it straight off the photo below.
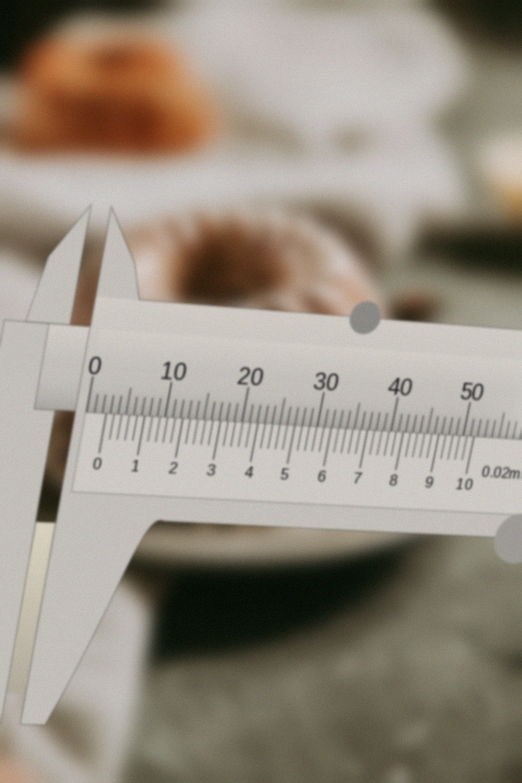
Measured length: 2.5 mm
